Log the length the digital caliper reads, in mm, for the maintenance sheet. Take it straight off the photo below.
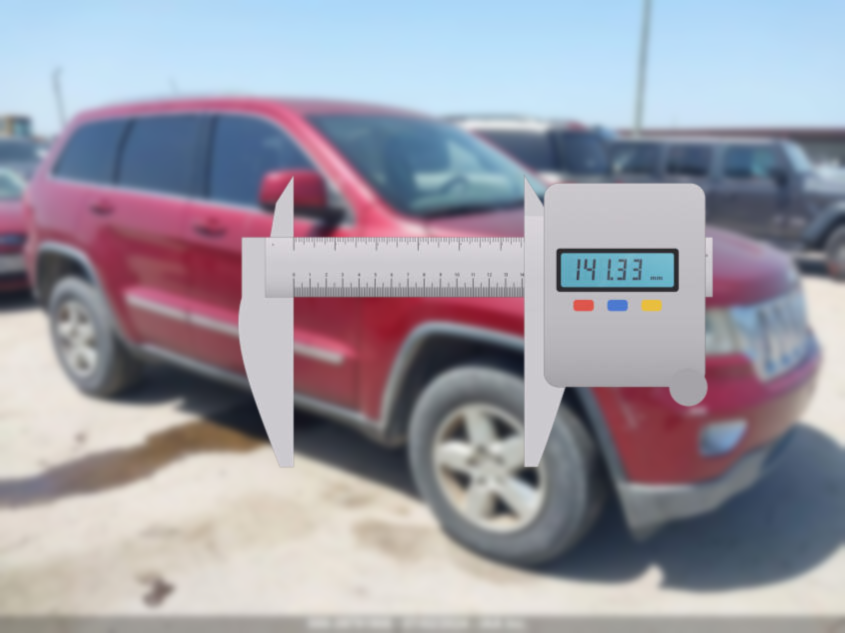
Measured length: 141.33 mm
